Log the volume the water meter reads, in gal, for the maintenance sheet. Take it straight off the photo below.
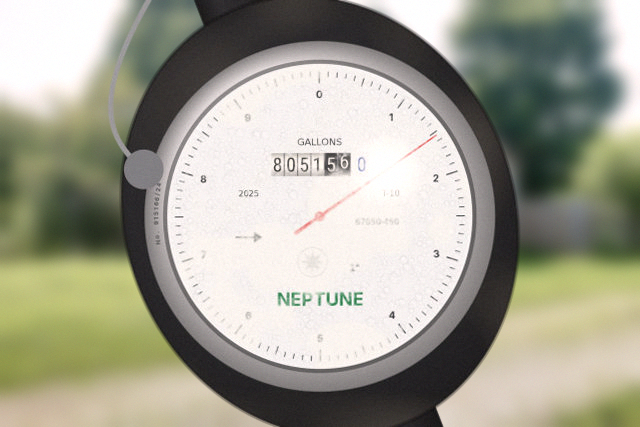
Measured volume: 8051561.5 gal
